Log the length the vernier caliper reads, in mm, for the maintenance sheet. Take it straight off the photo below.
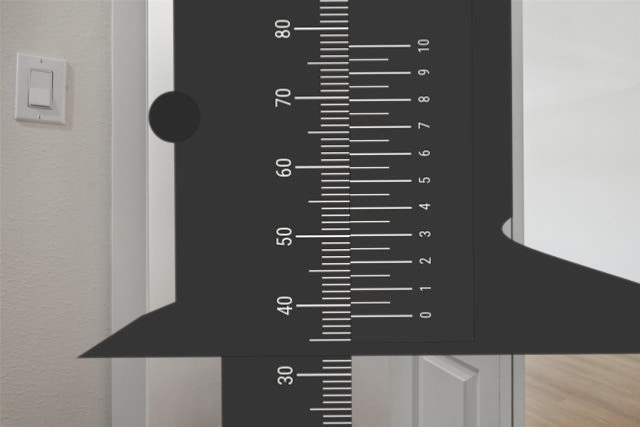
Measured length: 38.4 mm
